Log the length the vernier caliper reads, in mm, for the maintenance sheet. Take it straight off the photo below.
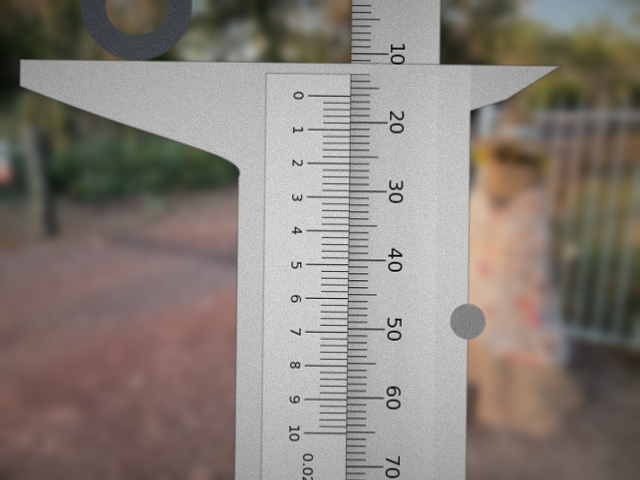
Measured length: 16.2 mm
